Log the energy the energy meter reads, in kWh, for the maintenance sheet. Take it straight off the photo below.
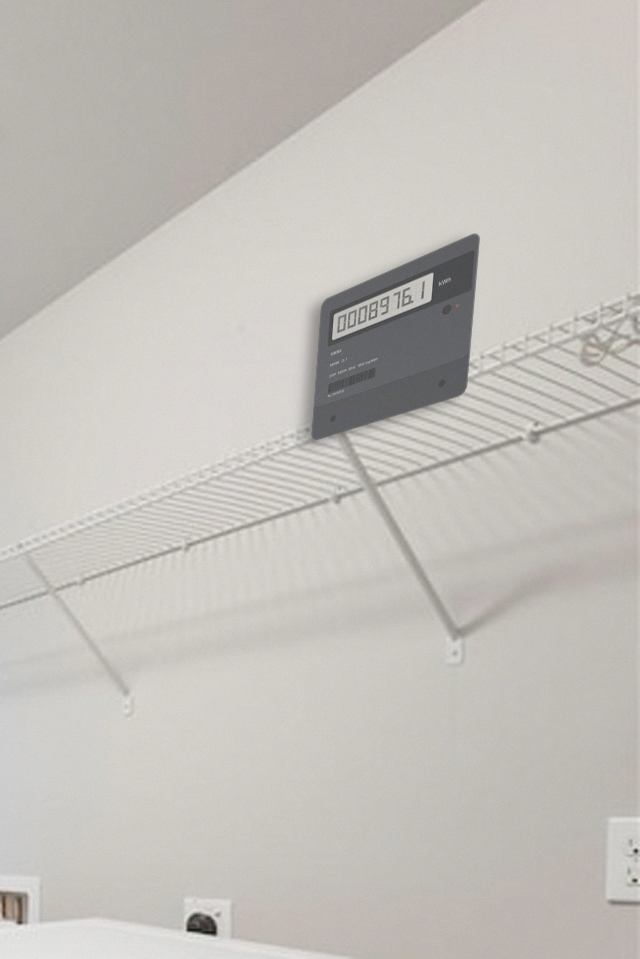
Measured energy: 8976.1 kWh
